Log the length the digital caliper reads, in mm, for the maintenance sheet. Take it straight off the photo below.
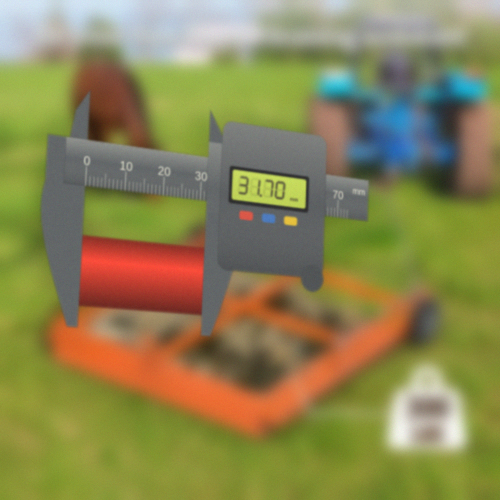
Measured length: 31.70 mm
